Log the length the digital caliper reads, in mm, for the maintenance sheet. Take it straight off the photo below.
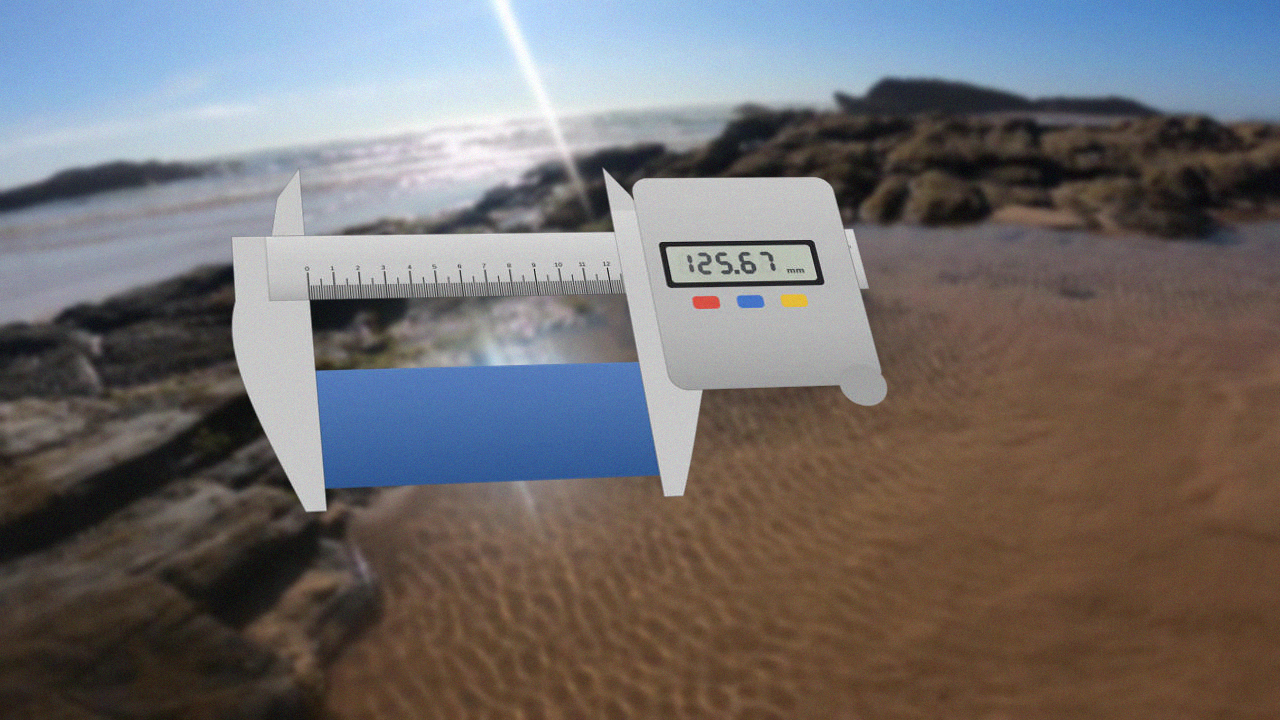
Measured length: 125.67 mm
